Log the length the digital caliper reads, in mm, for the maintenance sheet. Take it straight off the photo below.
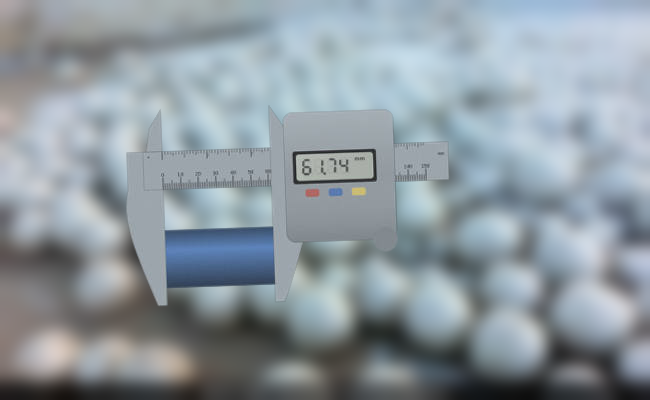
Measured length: 61.74 mm
